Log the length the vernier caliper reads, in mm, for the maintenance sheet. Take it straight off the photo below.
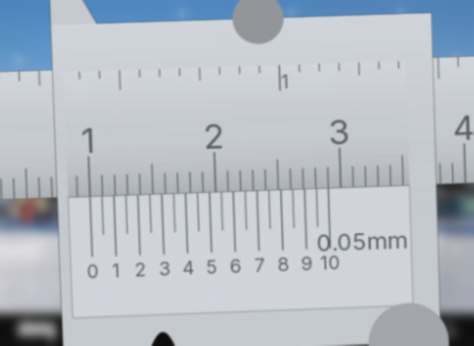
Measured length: 10.0 mm
